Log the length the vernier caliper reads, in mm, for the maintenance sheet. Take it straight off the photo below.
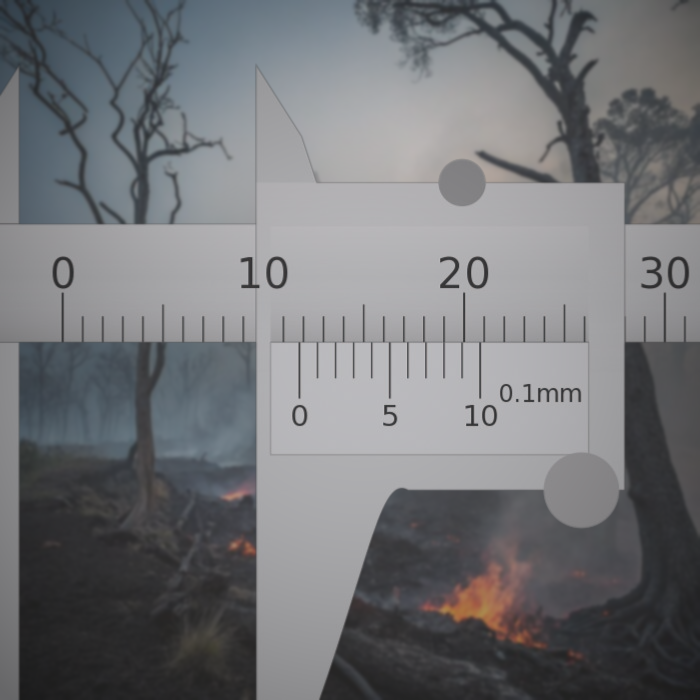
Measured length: 11.8 mm
